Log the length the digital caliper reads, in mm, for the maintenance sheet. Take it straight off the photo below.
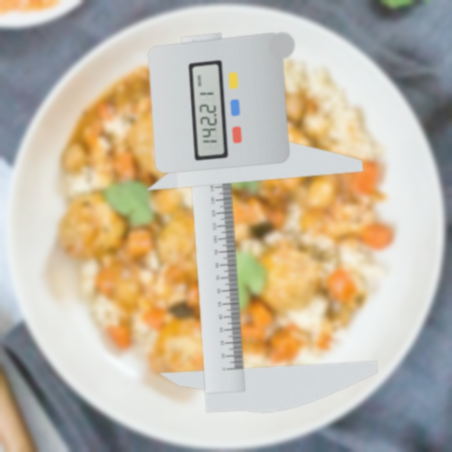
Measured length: 142.21 mm
